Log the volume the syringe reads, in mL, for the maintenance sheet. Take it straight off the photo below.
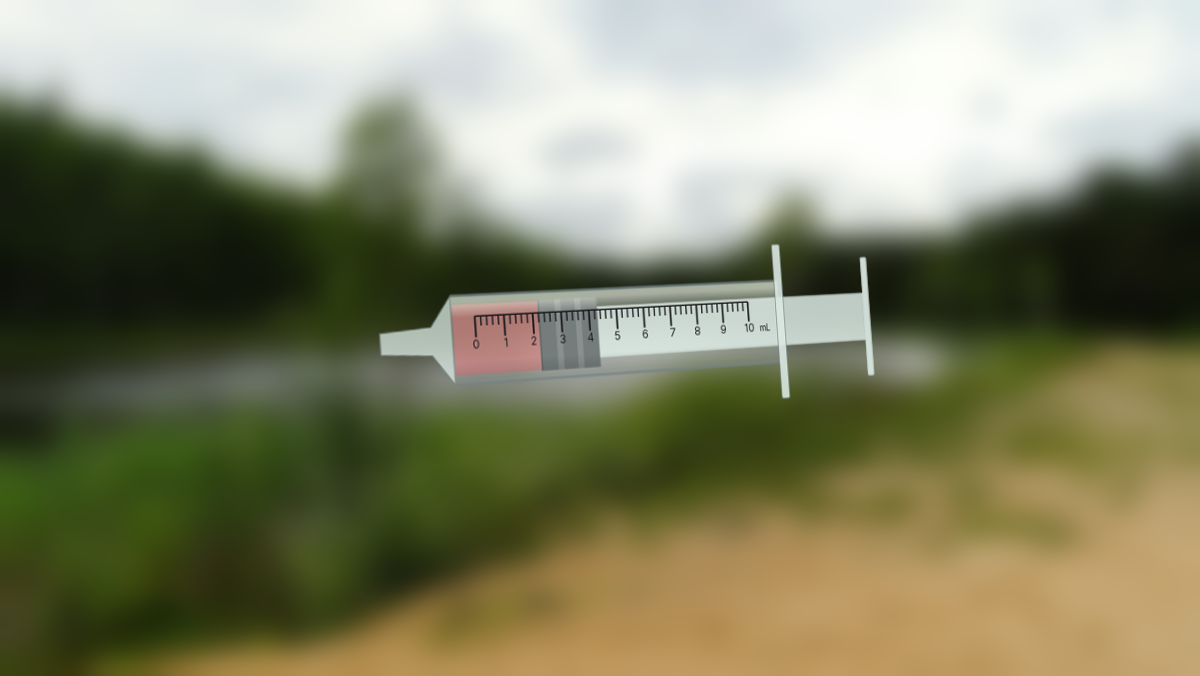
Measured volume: 2.2 mL
